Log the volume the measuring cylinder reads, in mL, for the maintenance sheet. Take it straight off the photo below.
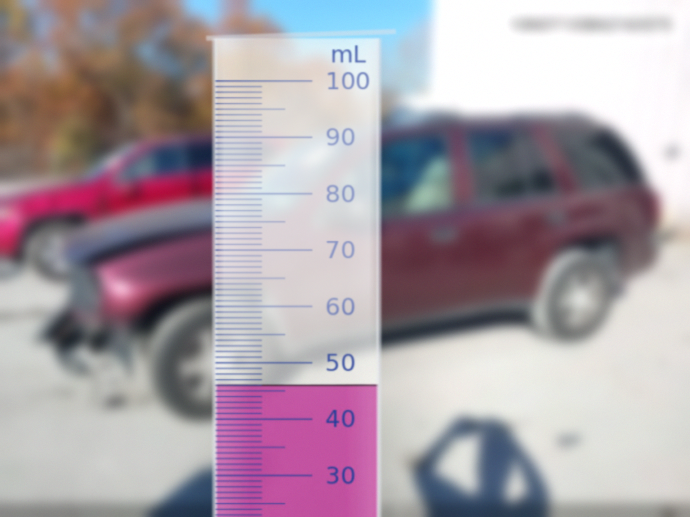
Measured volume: 46 mL
